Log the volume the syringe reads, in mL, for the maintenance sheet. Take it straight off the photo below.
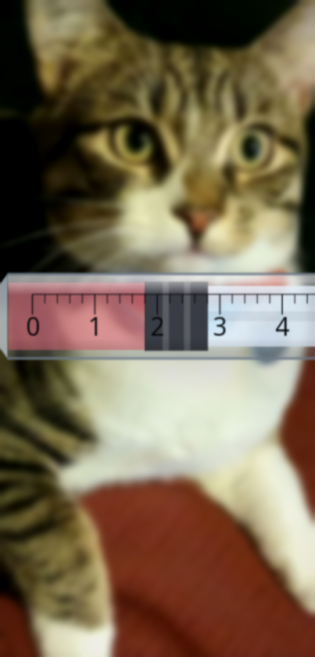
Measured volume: 1.8 mL
